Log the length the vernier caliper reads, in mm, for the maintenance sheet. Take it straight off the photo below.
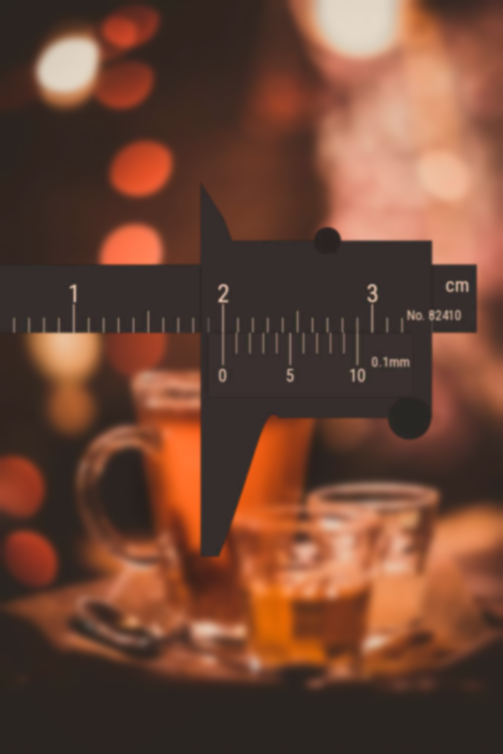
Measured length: 20.0 mm
